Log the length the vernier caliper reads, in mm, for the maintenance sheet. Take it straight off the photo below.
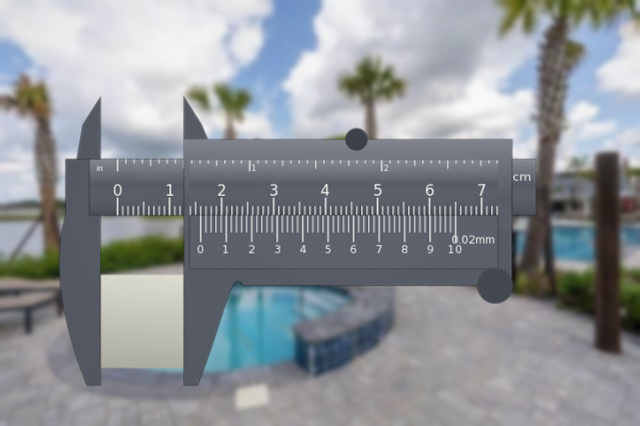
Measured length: 16.0 mm
